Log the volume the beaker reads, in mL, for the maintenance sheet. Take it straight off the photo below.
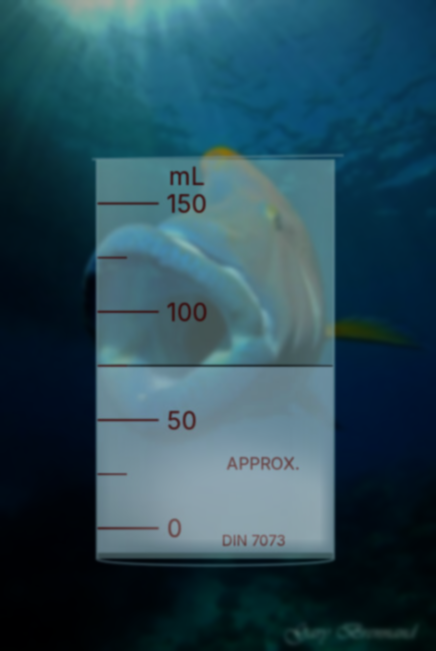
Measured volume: 75 mL
